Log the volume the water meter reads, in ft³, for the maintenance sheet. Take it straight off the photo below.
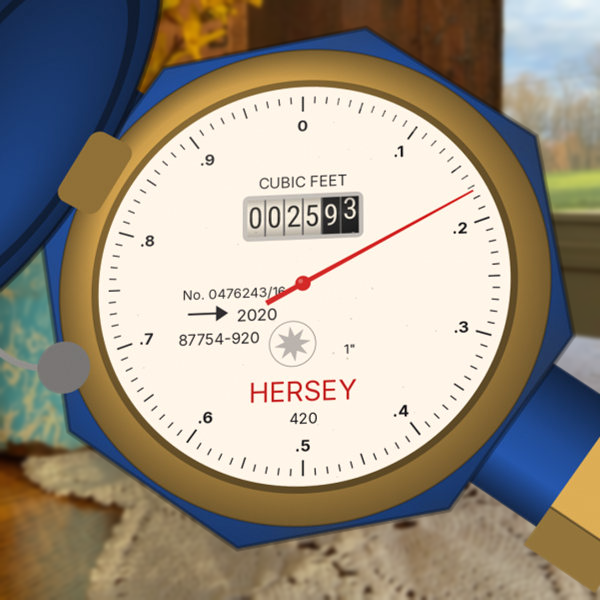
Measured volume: 2593.17 ft³
